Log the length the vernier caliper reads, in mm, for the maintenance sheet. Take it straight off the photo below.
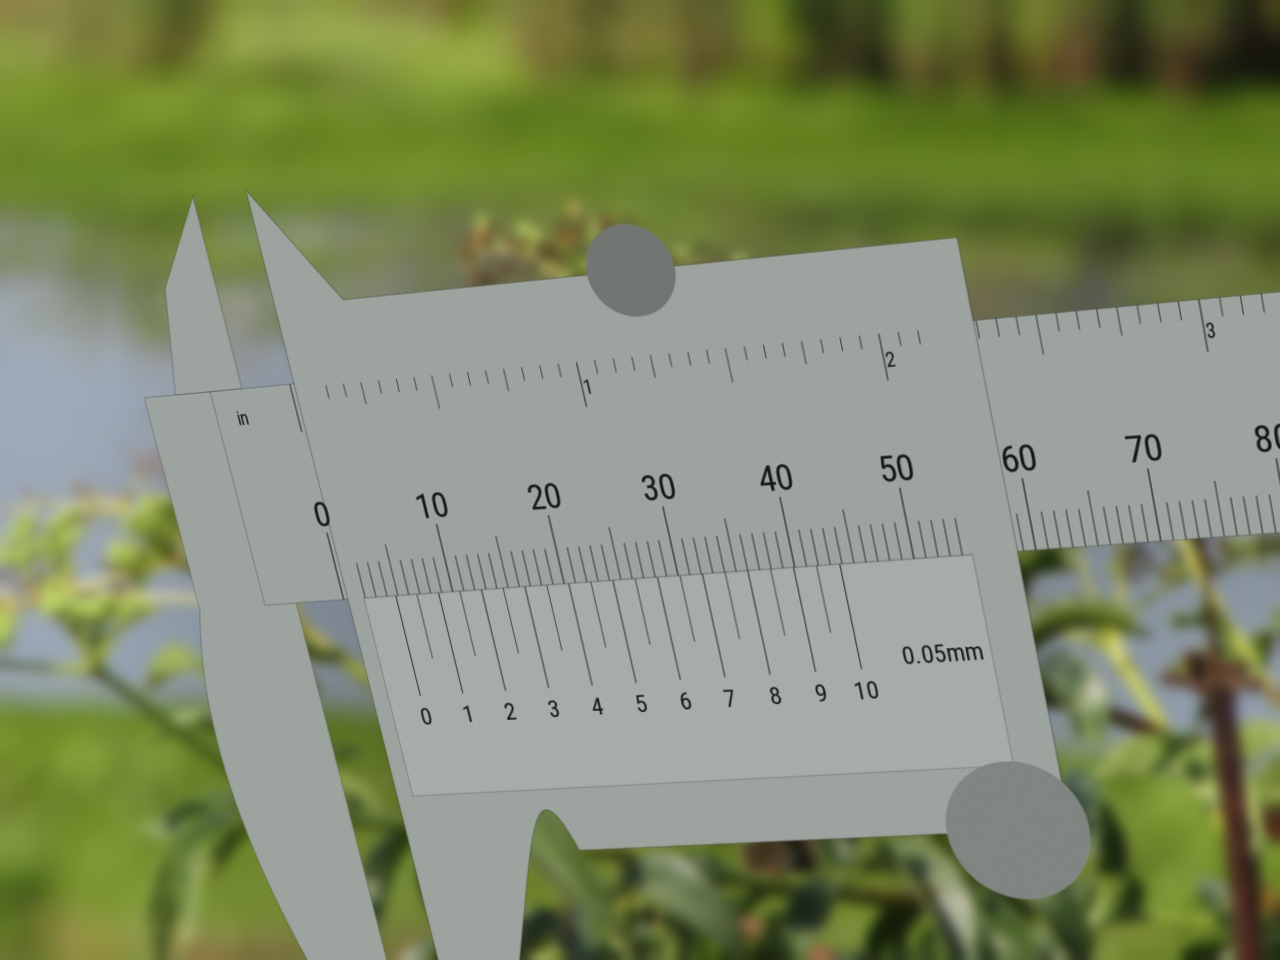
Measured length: 4.8 mm
